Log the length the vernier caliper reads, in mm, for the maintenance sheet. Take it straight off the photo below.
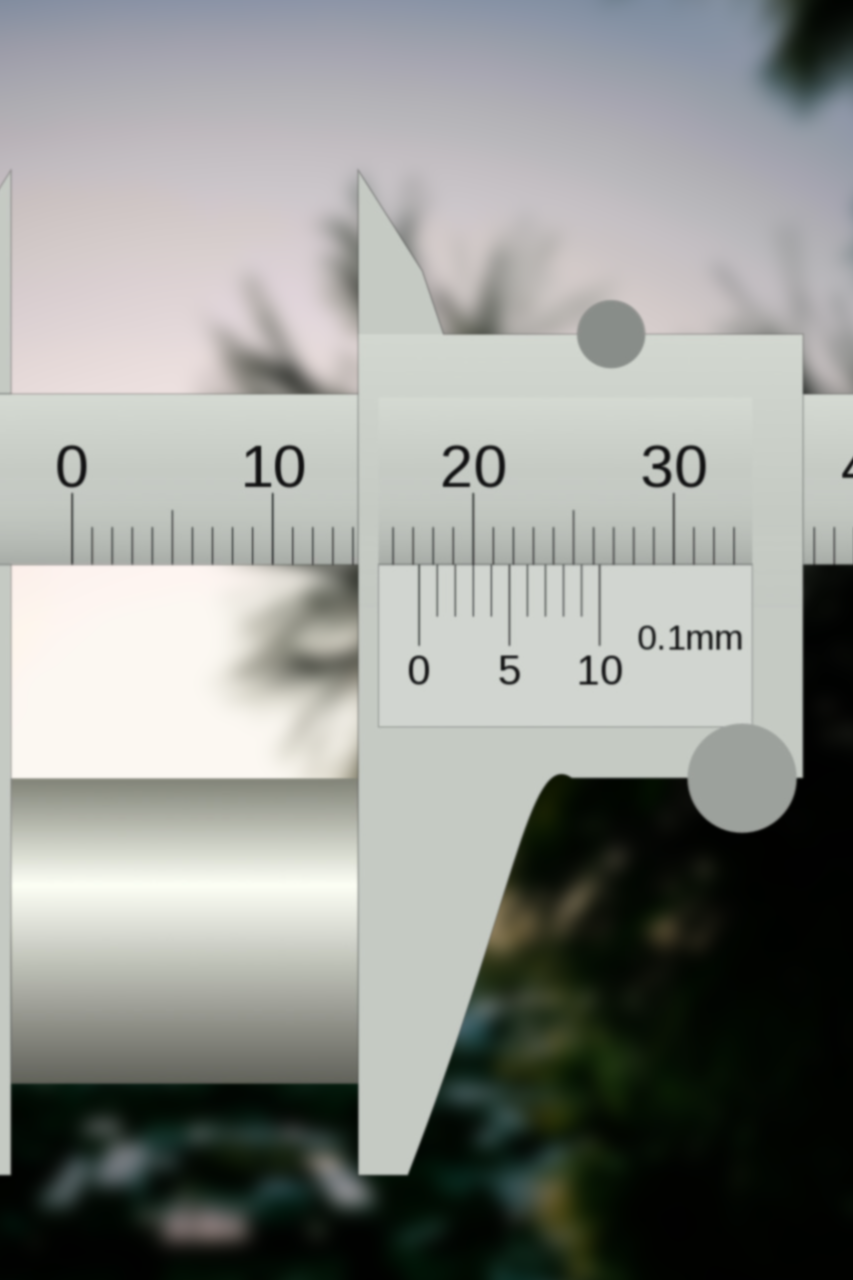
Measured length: 17.3 mm
